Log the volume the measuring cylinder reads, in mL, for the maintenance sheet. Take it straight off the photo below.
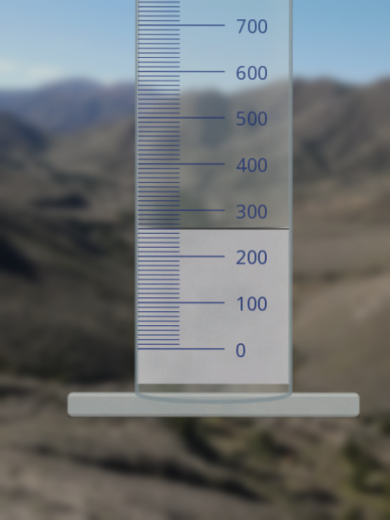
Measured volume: 260 mL
